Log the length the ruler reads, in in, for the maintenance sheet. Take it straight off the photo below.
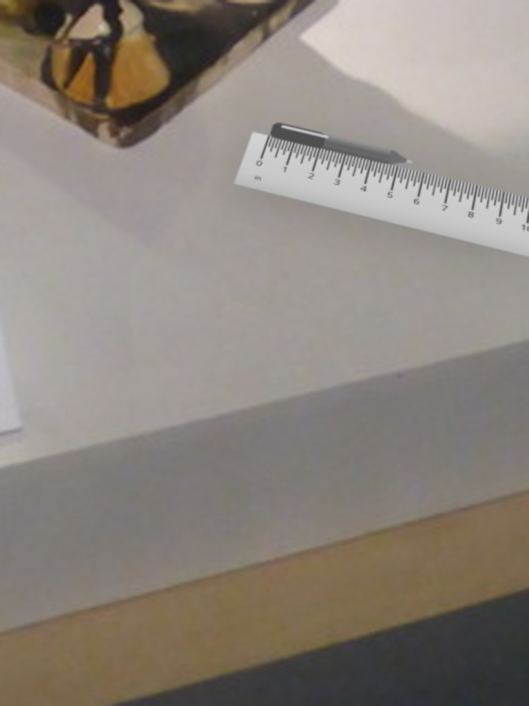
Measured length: 5.5 in
